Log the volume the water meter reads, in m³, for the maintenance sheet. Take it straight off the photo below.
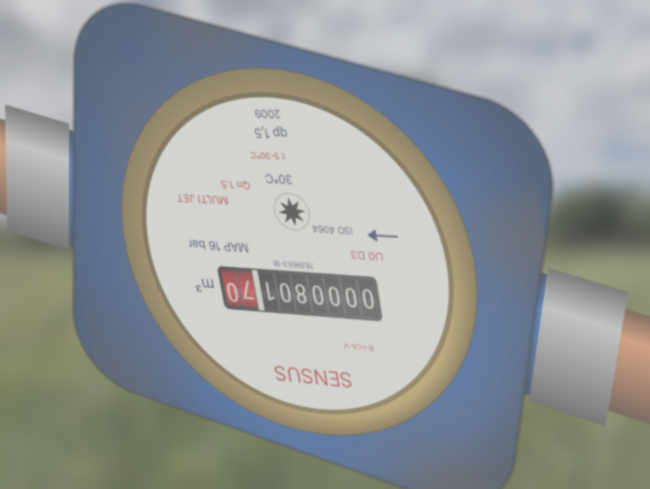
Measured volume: 801.70 m³
